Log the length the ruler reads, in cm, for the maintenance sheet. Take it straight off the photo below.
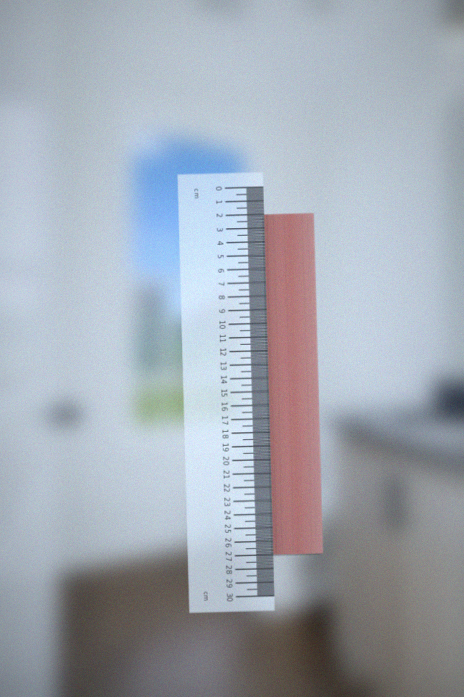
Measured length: 25 cm
